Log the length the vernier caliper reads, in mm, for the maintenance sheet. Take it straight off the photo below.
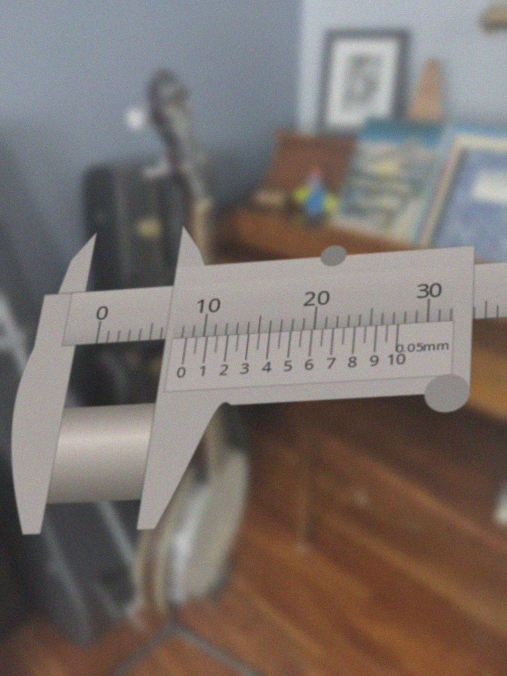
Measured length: 8.4 mm
